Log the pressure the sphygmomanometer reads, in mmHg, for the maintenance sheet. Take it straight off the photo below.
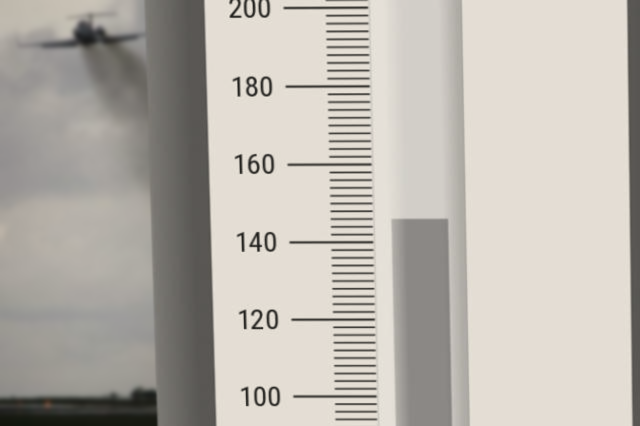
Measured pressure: 146 mmHg
